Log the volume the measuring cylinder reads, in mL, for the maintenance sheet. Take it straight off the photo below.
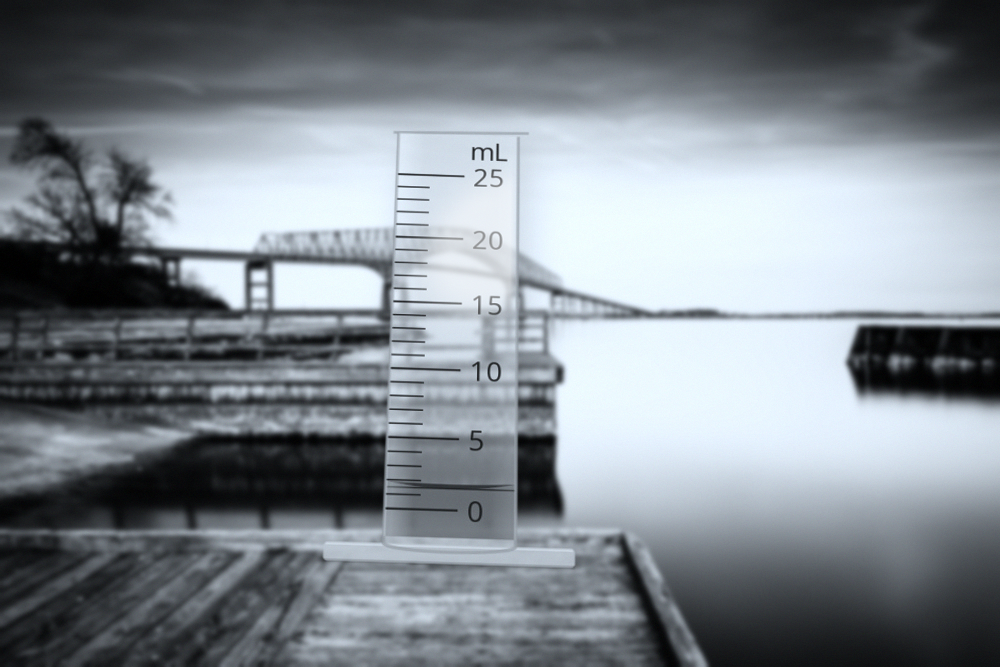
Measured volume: 1.5 mL
